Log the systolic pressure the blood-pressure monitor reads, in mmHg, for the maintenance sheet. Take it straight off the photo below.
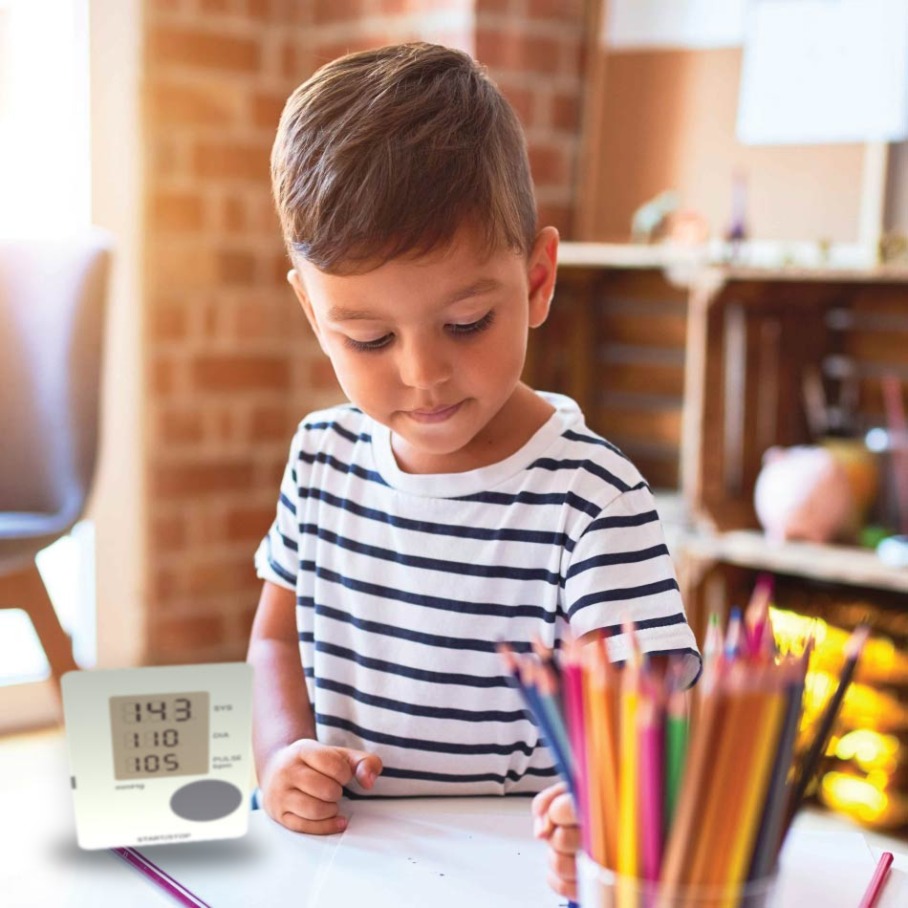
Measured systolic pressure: 143 mmHg
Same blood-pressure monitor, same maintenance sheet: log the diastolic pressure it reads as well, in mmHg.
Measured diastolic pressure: 110 mmHg
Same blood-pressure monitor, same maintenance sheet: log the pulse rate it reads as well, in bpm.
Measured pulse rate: 105 bpm
